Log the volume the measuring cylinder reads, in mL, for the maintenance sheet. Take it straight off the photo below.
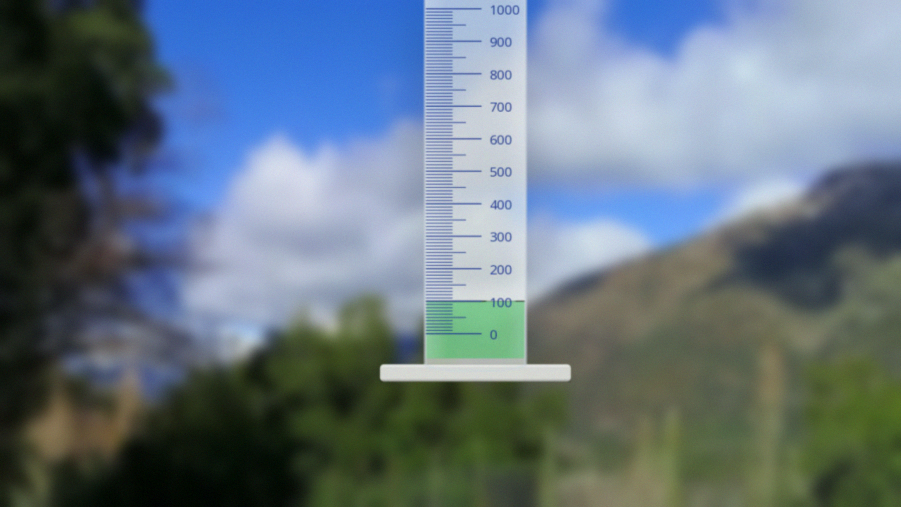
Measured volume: 100 mL
